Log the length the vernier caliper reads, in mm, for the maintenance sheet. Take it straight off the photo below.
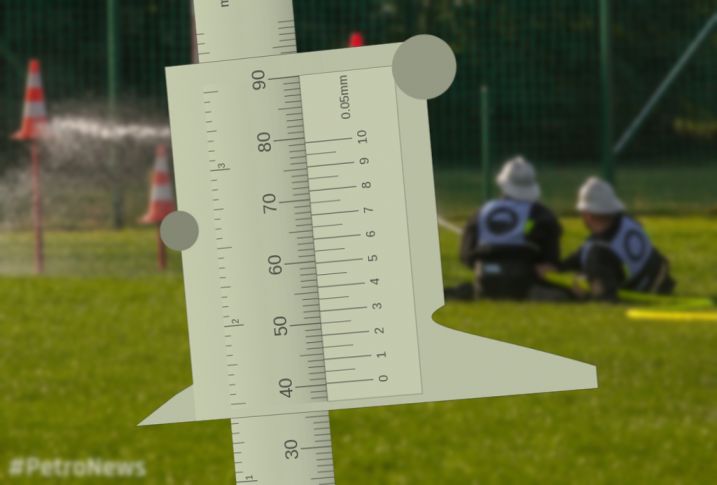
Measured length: 40.2 mm
